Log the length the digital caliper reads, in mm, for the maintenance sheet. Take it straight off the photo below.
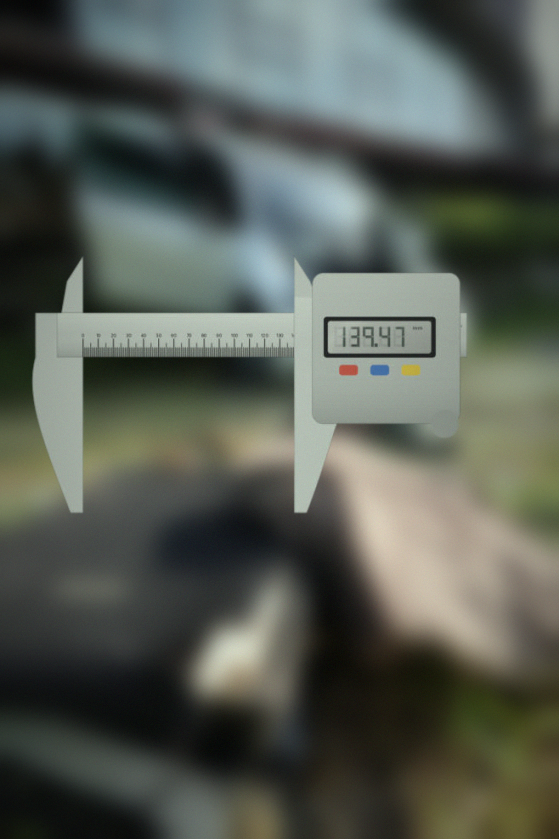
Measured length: 139.47 mm
